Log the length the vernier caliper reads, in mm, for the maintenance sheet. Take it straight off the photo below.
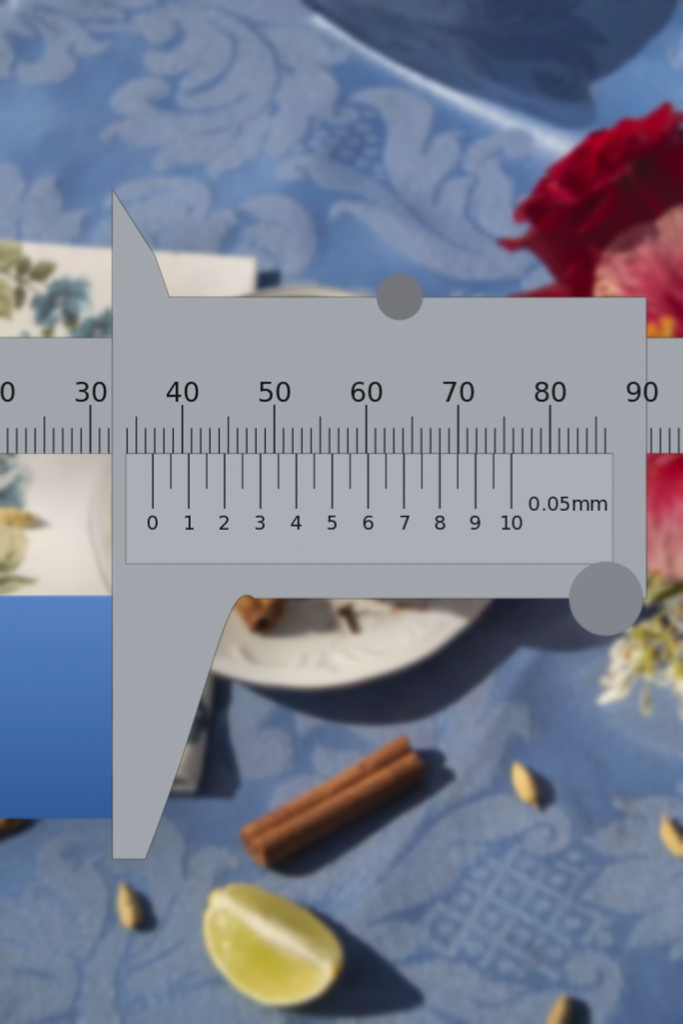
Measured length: 36.8 mm
